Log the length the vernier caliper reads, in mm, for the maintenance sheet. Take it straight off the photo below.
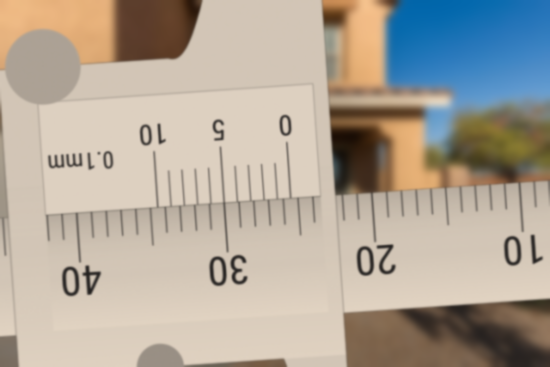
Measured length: 25.5 mm
